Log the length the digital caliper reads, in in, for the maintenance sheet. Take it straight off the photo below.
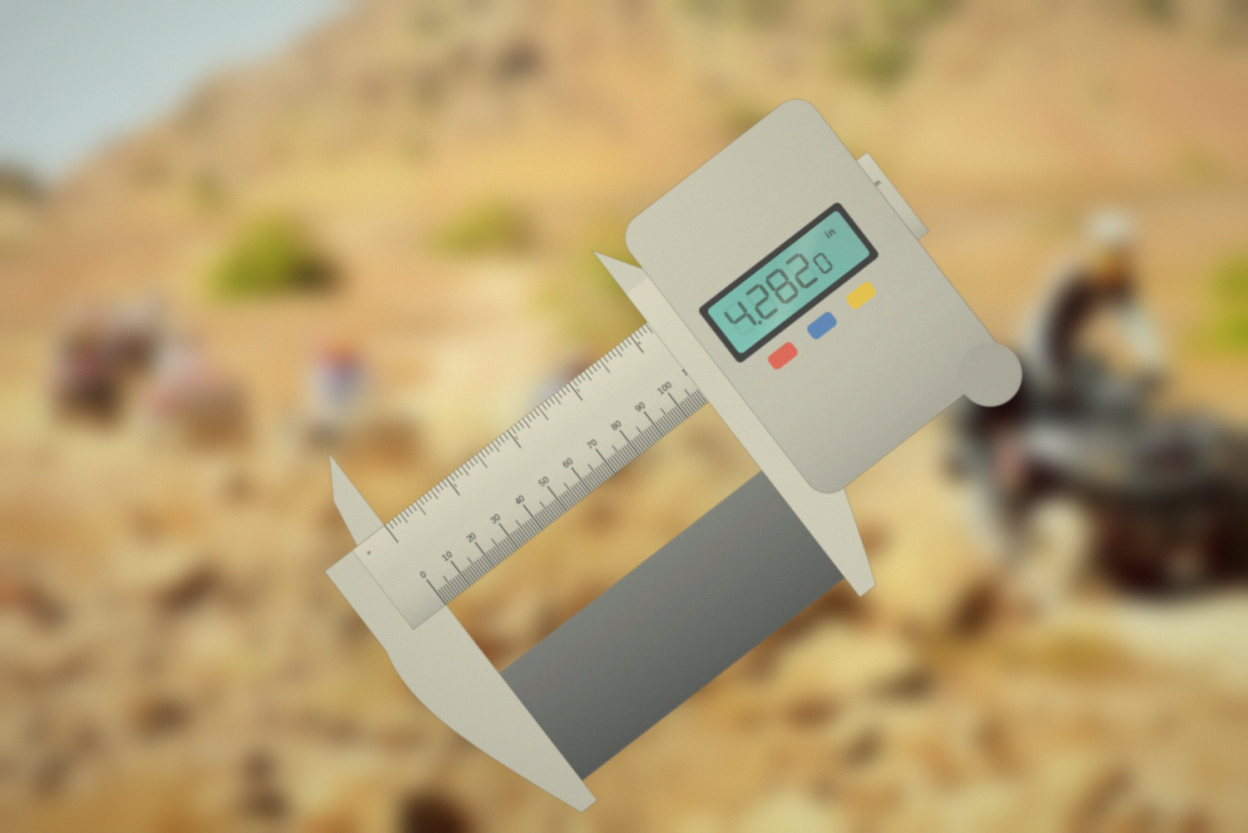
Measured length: 4.2820 in
